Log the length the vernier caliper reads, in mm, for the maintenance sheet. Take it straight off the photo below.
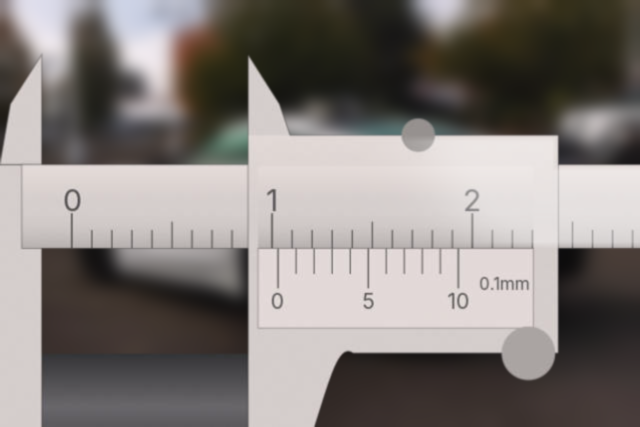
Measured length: 10.3 mm
